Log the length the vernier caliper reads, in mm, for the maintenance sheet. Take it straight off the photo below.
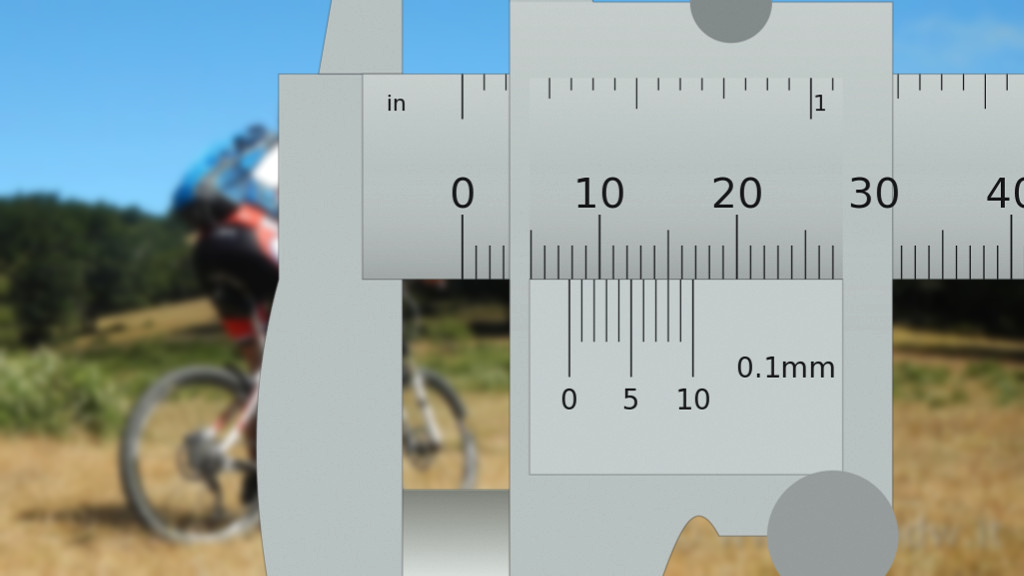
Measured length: 7.8 mm
